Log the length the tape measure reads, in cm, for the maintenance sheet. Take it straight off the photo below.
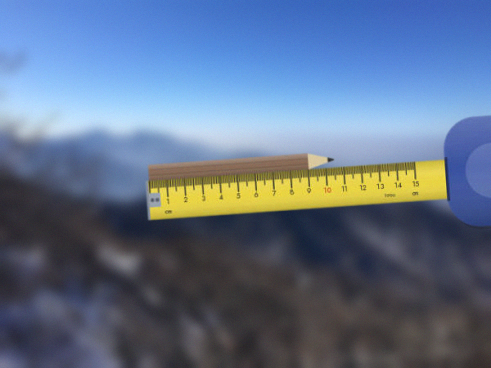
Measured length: 10.5 cm
